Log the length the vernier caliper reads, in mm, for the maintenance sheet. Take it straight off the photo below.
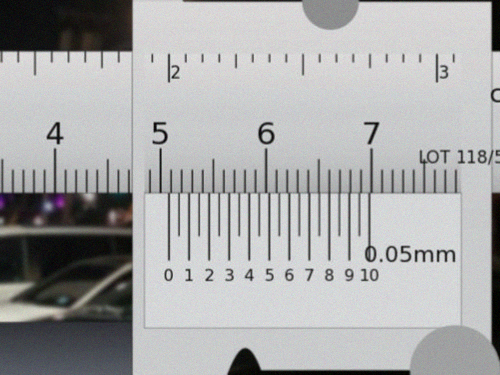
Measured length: 50.8 mm
